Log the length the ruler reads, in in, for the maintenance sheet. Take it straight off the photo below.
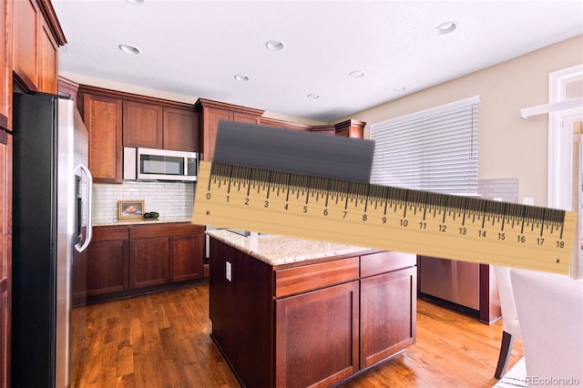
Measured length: 8 in
